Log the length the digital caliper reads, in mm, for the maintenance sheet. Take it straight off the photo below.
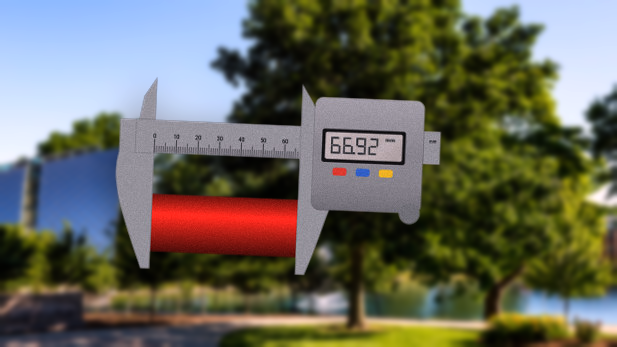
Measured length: 66.92 mm
